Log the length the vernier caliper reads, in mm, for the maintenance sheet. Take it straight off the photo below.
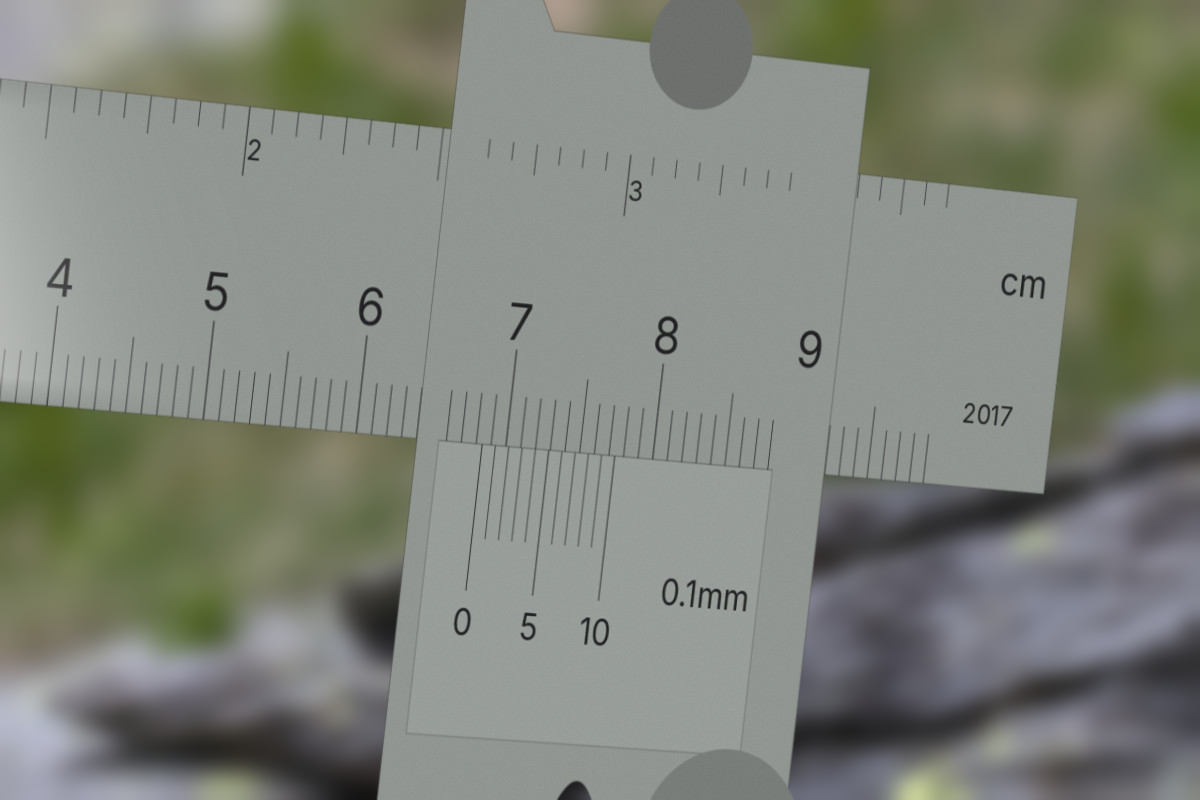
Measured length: 68.4 mm
